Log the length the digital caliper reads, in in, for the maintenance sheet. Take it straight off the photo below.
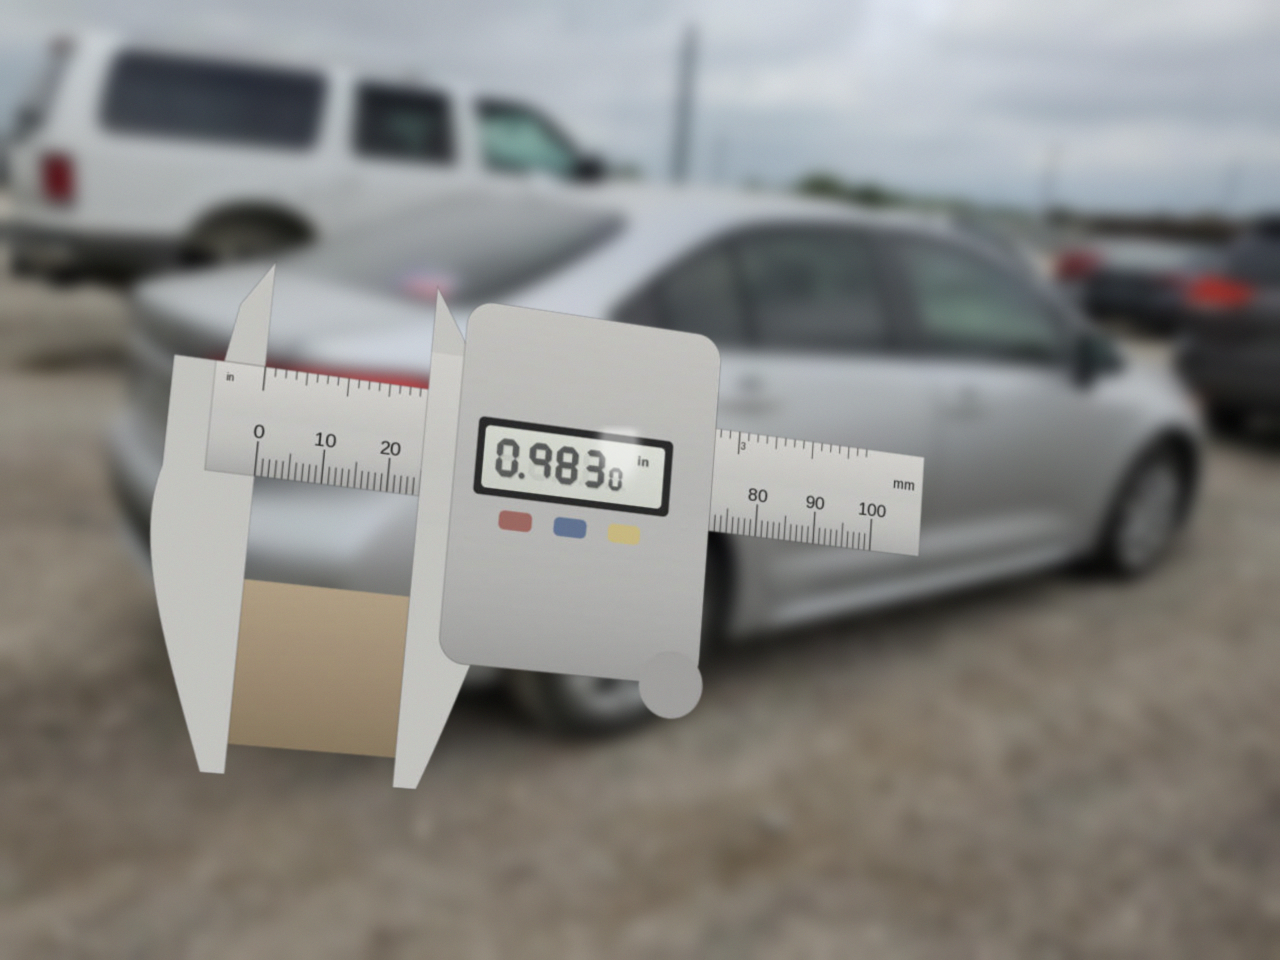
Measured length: 0.9830 in
